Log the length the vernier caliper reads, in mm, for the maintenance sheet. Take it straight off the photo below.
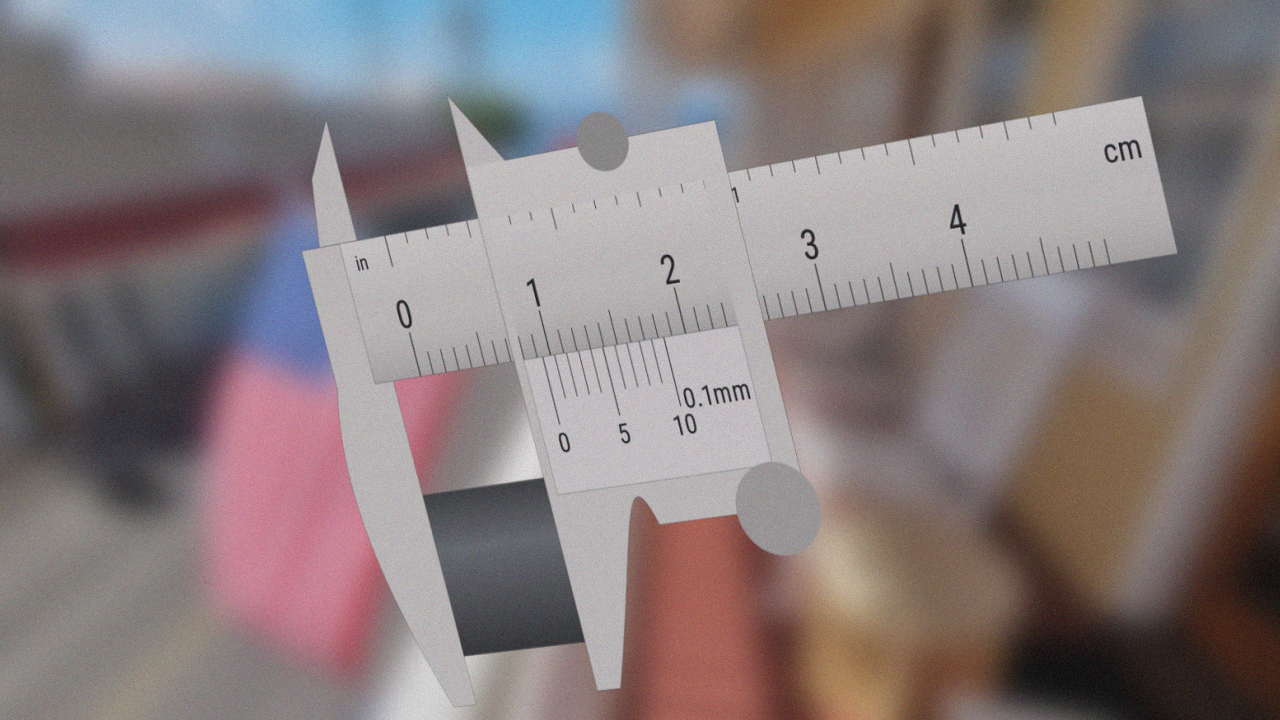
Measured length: 9.4 mm
